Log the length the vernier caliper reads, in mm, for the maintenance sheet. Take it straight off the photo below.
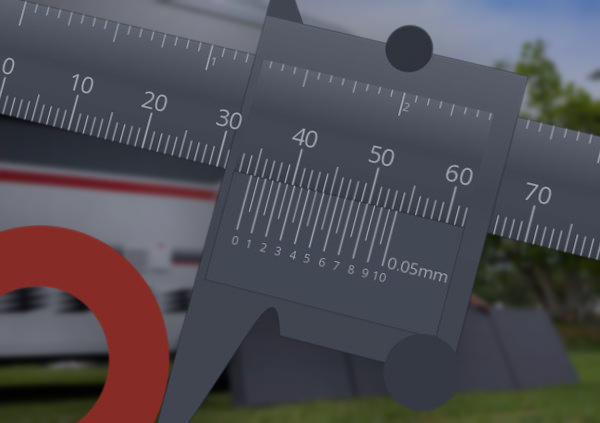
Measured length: 34.6 mm
